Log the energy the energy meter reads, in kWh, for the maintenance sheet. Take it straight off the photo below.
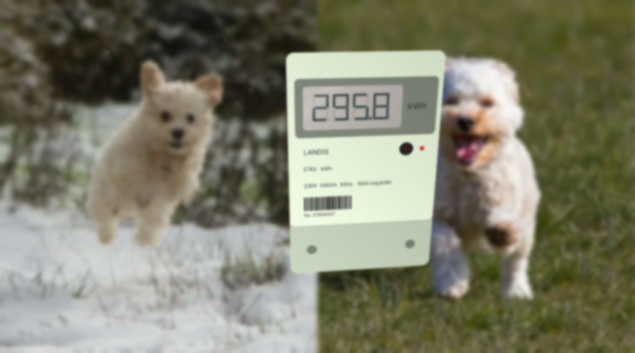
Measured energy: 295.8 kWh
